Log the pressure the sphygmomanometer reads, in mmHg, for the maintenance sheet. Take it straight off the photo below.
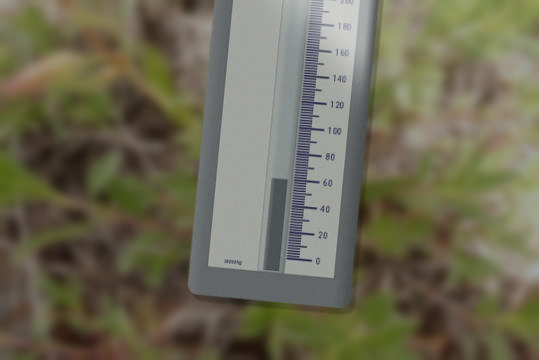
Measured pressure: 60 mmHg
